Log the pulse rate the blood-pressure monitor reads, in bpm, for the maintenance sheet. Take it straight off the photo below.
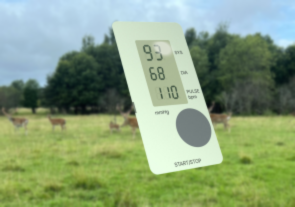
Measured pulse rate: 110 bpm
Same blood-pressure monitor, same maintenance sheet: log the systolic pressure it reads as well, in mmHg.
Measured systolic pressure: 93 mmHg
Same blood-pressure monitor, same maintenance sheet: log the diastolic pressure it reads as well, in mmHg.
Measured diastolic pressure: 68 mmHg
